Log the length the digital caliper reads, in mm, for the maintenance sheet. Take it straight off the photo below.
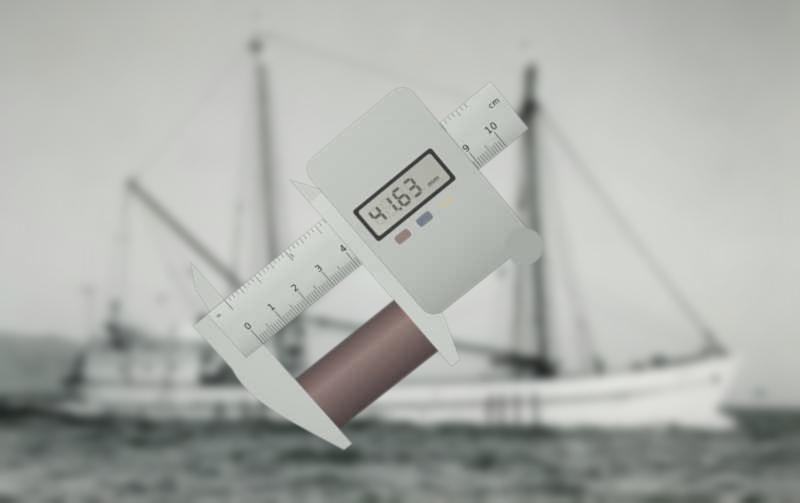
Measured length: 41.63 mm
